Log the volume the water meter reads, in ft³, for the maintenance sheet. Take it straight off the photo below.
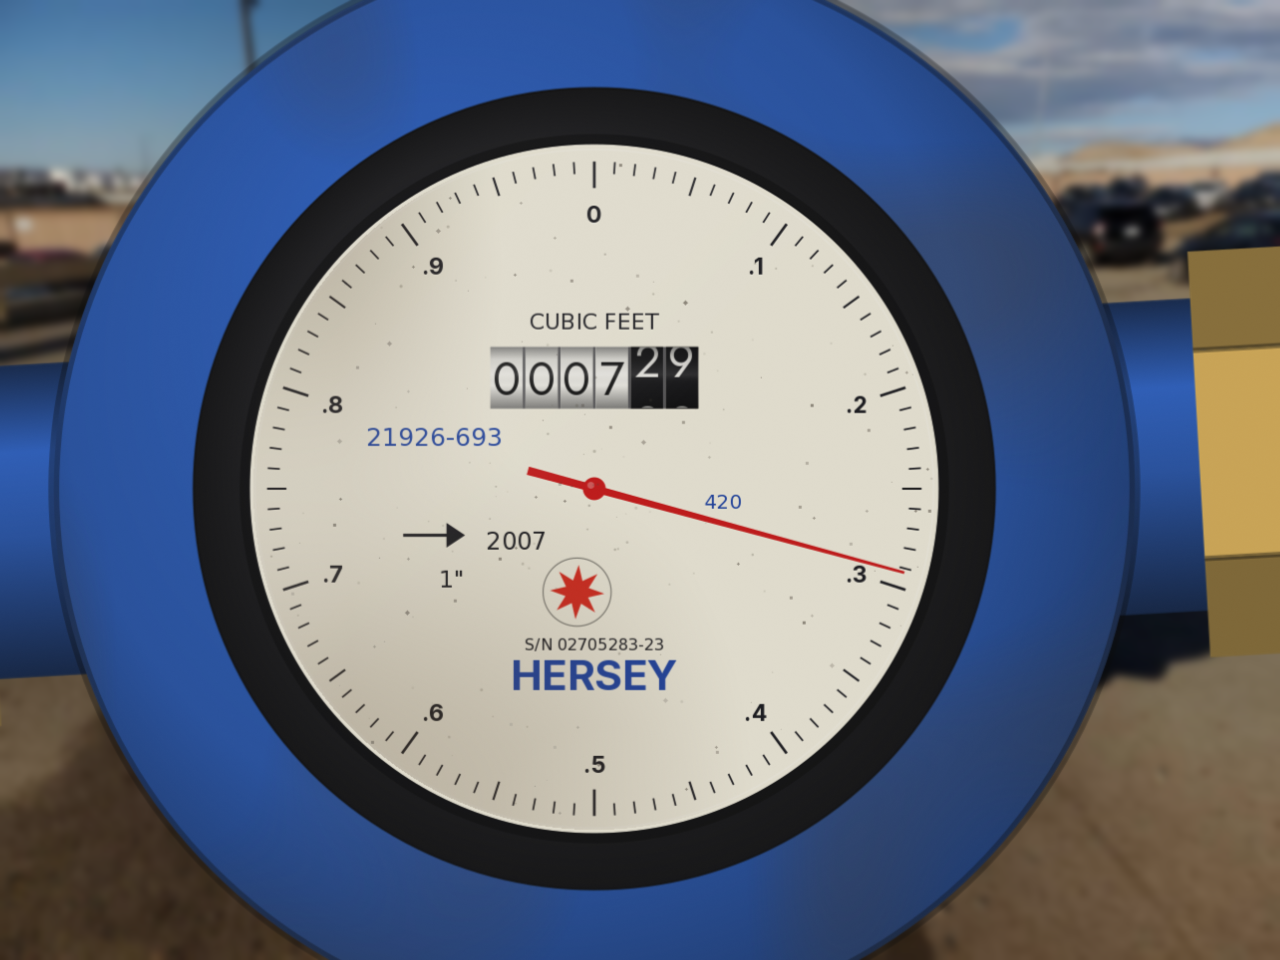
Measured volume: 729.29 ft³
